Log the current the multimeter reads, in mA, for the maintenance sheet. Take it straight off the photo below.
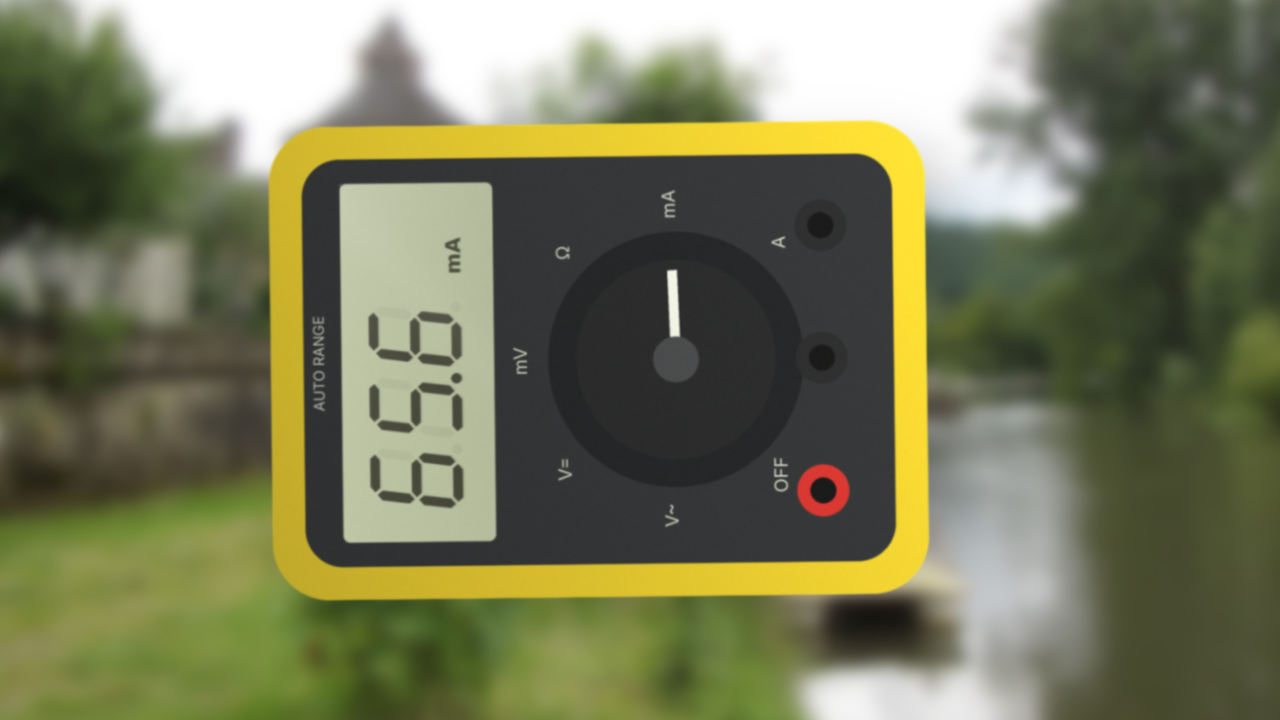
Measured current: 65.6 mA
